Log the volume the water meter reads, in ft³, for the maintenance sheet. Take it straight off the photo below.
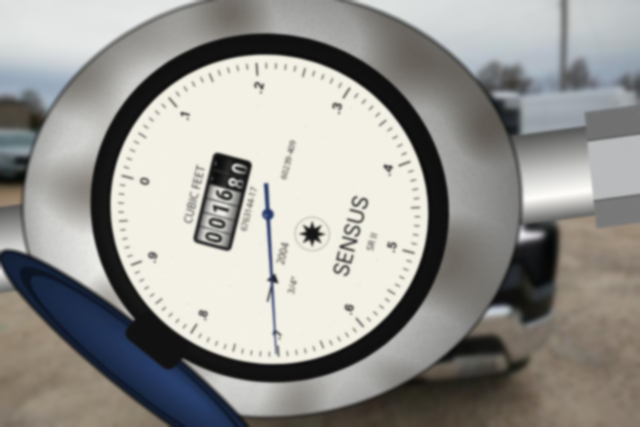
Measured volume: 1679.70 ft³
